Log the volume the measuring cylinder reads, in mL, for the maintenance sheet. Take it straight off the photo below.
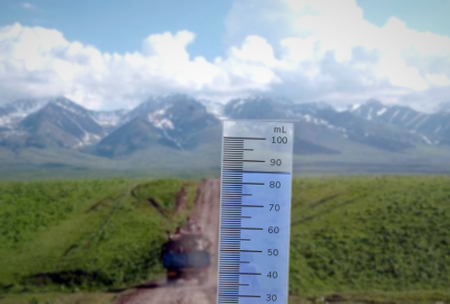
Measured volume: 85 mL
